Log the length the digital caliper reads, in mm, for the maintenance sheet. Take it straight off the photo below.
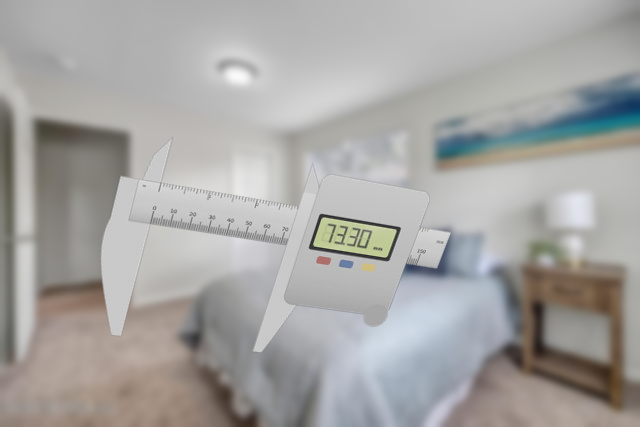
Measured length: 73.30 mm
